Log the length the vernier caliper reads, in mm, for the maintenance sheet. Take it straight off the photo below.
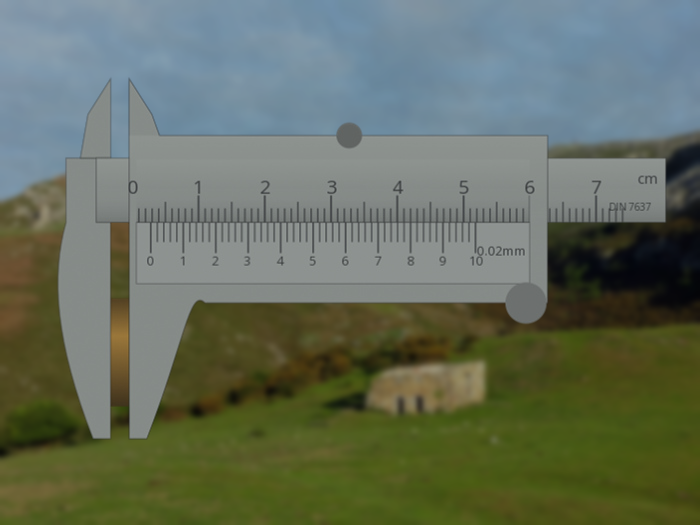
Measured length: 2.8 mm
